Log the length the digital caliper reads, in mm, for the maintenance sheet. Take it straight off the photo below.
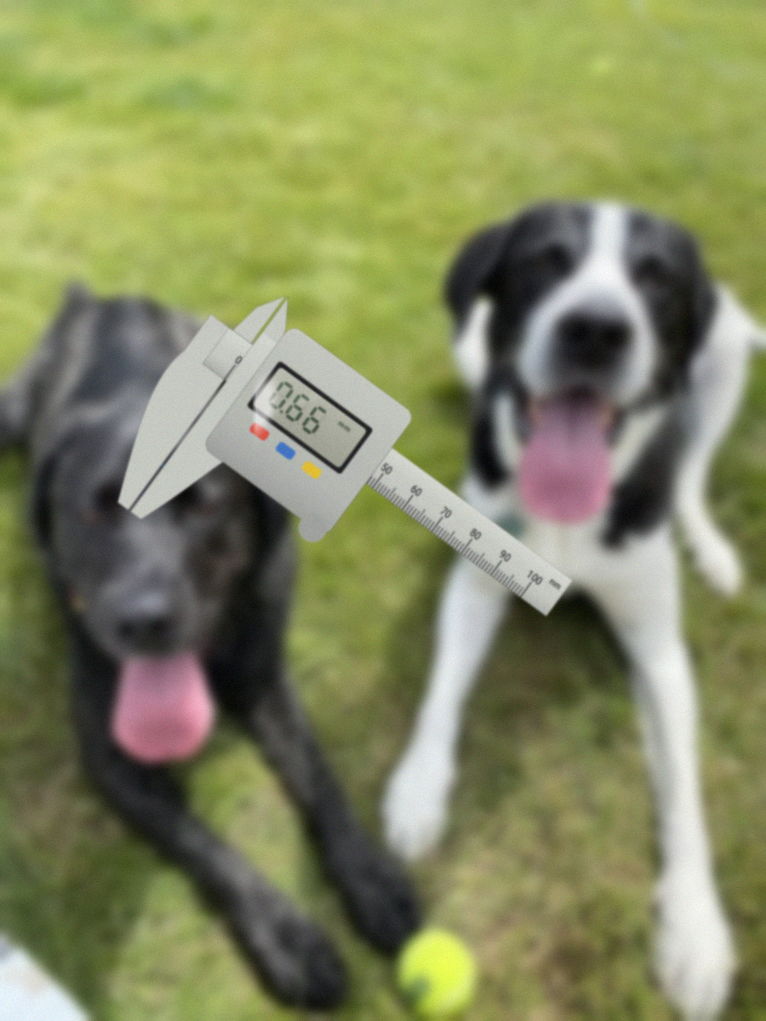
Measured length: 0.66 mm
